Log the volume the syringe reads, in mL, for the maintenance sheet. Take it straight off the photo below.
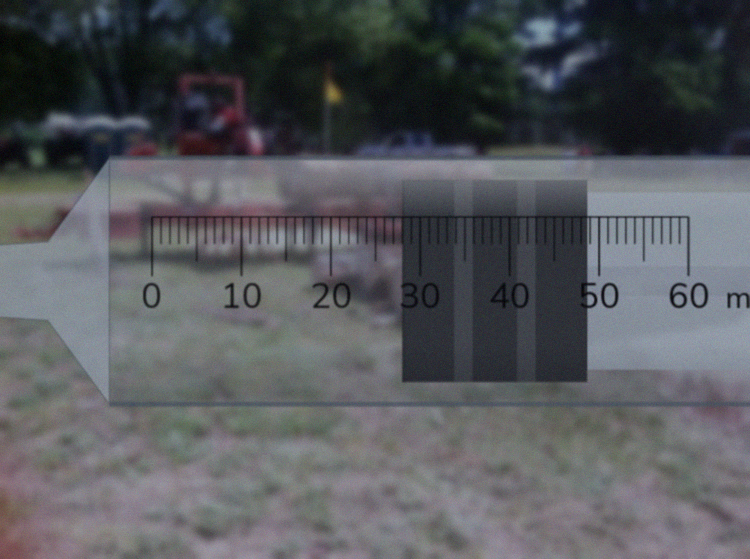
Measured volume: 28 mL
